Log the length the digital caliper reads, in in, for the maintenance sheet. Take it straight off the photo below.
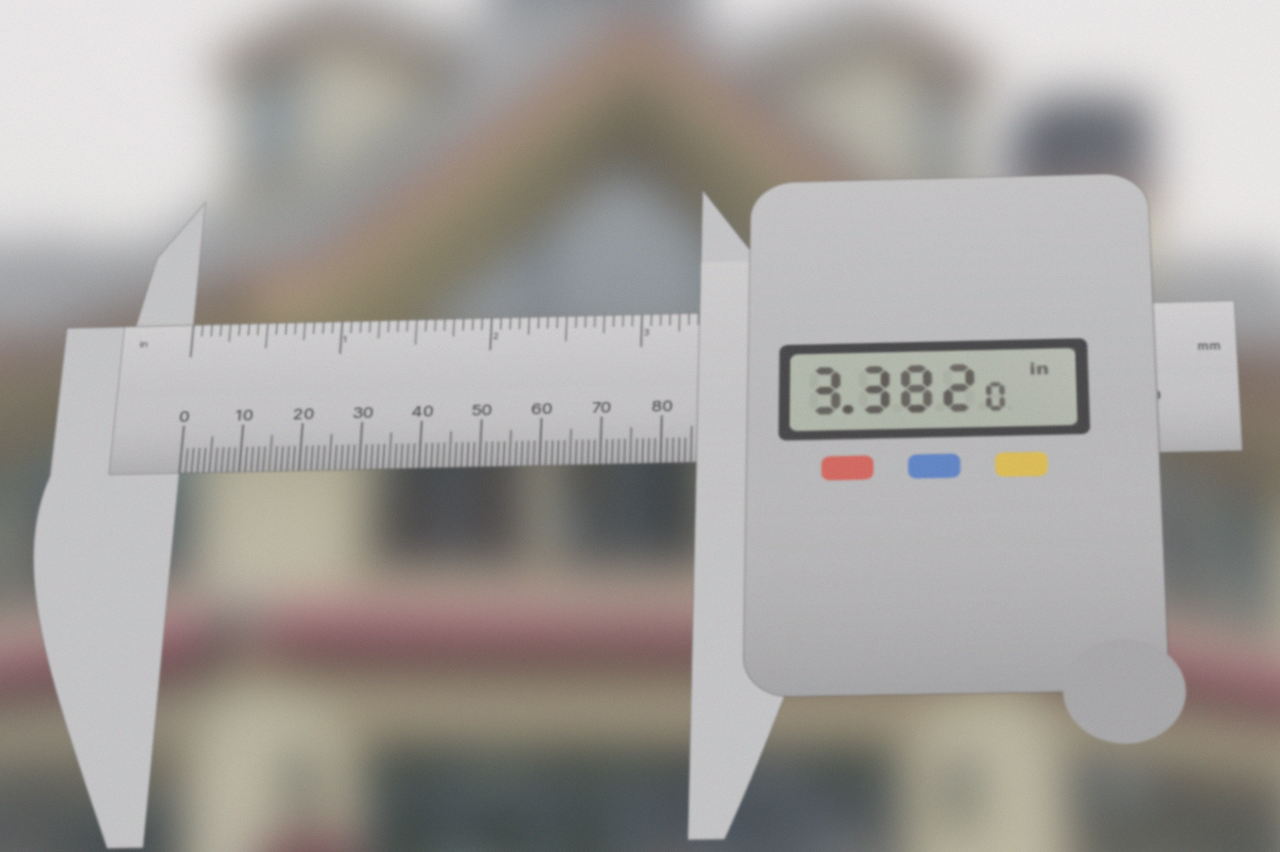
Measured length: 3.3820 in
